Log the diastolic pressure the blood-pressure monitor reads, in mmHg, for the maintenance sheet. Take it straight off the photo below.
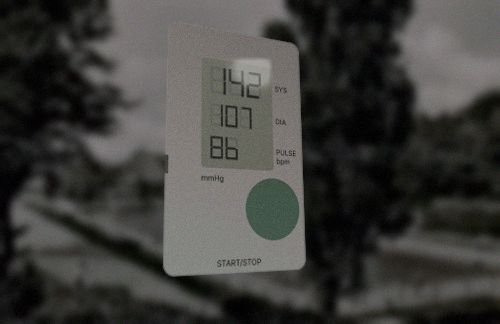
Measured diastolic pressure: 107 mmHg
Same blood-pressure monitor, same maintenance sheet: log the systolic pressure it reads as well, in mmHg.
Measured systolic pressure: 142 mmHg
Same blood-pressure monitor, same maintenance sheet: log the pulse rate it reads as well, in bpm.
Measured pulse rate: 86 bpm
